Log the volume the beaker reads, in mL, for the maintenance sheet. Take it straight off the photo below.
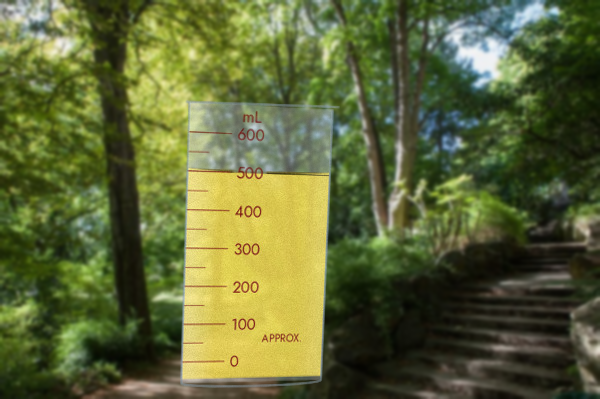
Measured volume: 500 mL
